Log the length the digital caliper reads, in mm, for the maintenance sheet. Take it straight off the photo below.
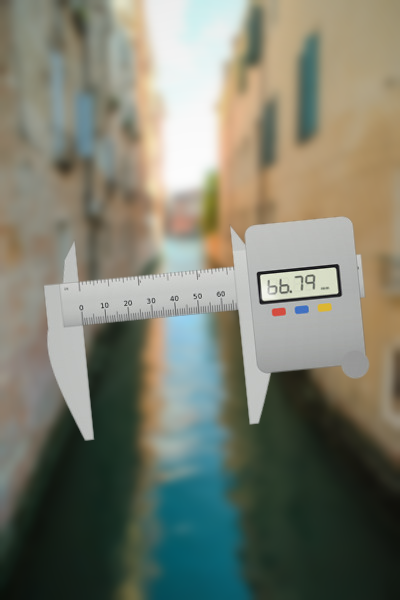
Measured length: 66.79 mm
